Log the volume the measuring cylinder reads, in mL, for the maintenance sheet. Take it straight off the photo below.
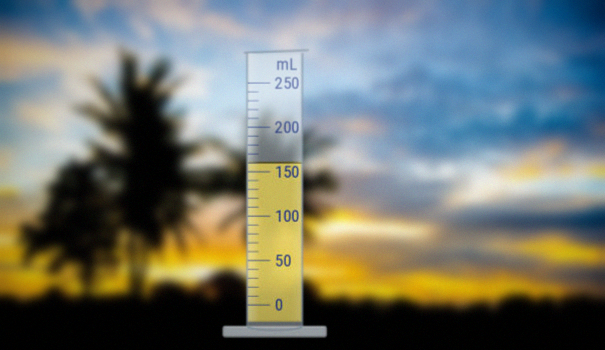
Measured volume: 160 mL
